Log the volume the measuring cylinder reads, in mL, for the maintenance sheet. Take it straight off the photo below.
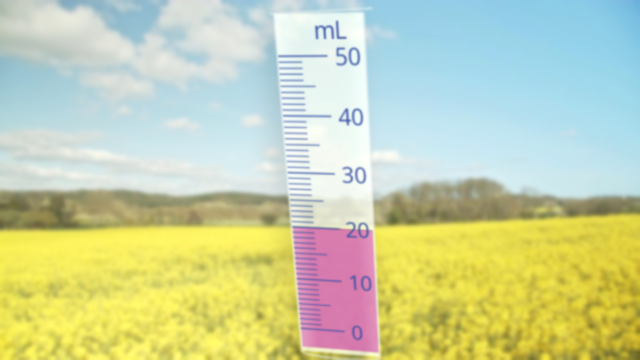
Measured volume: 20 mL
